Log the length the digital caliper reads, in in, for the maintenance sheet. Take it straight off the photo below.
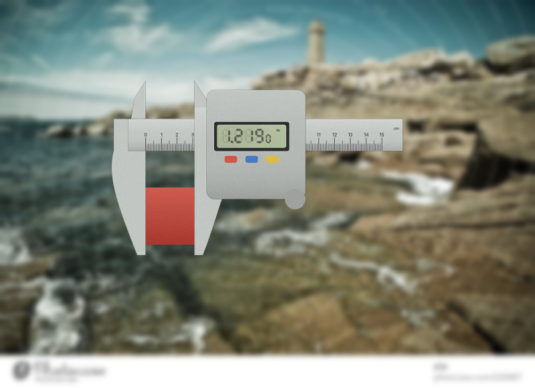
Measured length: 1.2190 in
